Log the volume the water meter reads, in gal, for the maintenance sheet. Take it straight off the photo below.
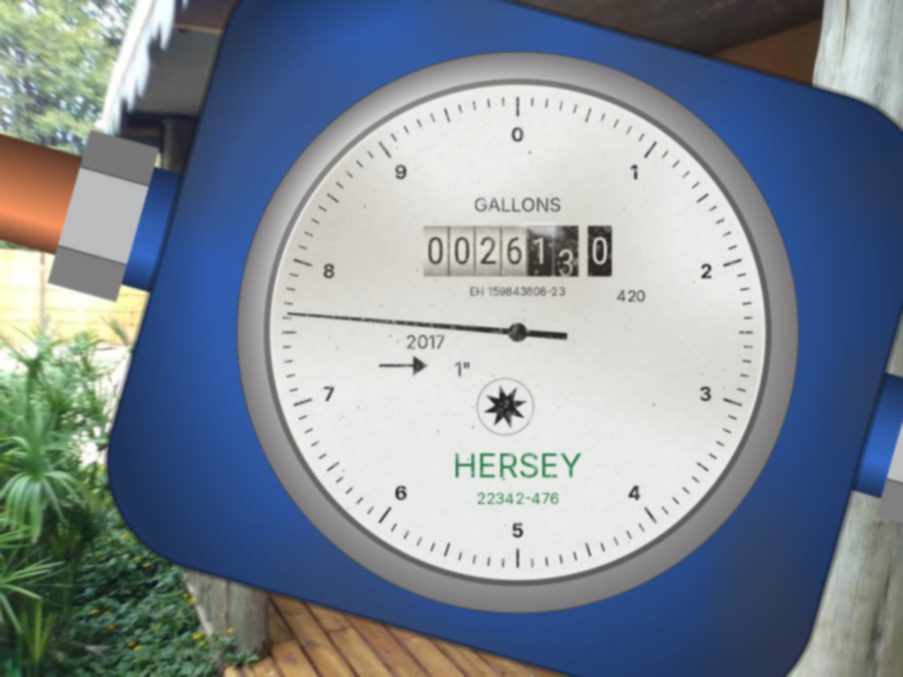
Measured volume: 26127.6 gal
